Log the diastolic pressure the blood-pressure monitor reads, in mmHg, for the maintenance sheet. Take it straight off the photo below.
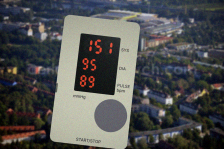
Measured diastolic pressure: 95 mmHg
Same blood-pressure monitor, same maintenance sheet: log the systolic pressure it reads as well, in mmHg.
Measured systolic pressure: 151 mmHg
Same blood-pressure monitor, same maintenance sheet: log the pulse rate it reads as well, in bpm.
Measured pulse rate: 89 bpm
